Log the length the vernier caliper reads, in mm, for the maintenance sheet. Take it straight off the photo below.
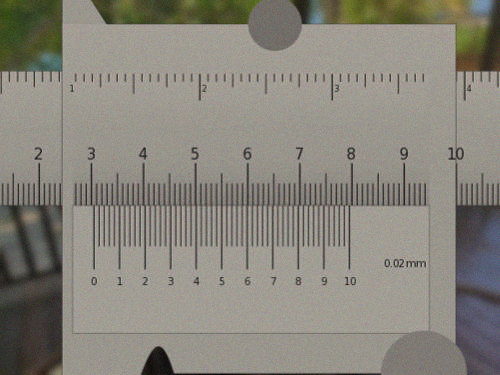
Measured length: 30.5 mm
